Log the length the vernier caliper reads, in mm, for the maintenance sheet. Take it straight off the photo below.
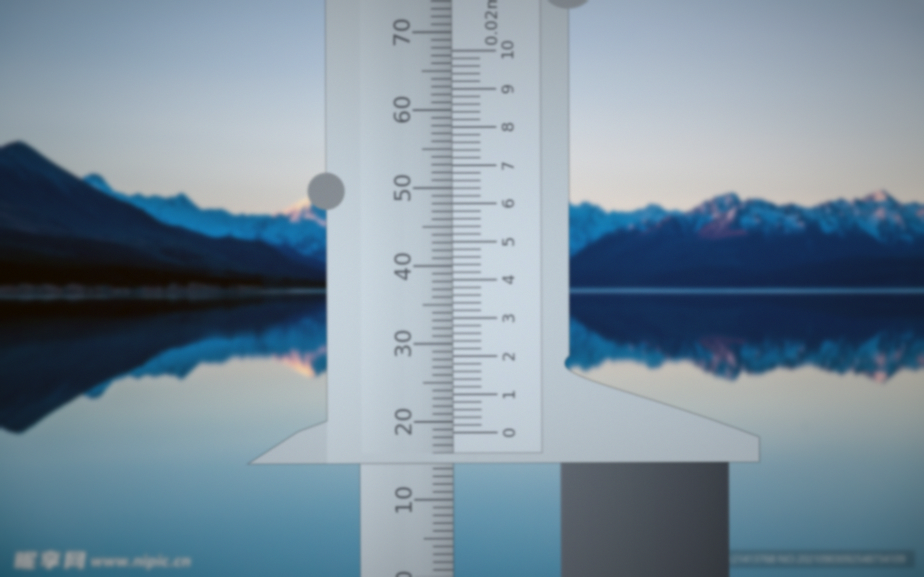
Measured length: 18.6 mm
